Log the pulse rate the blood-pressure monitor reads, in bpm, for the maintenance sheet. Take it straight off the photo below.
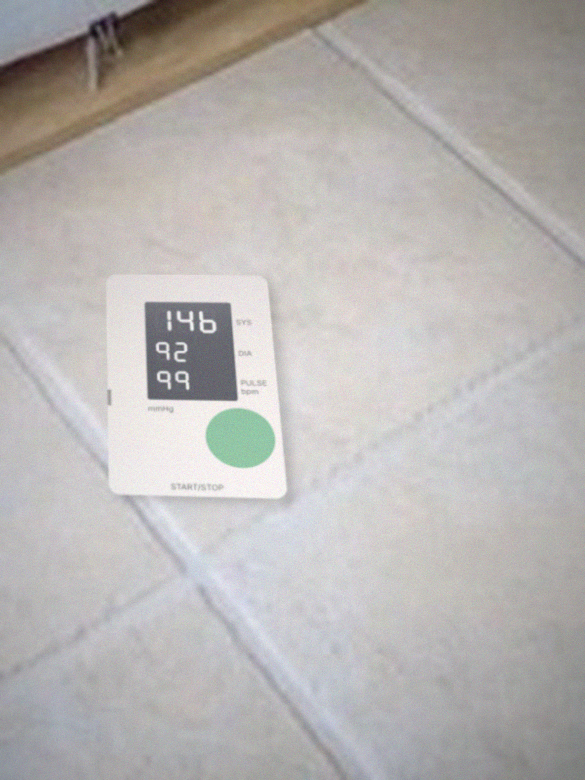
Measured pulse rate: 99 bpm
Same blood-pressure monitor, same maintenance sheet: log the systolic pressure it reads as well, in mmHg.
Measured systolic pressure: 146 mmHg
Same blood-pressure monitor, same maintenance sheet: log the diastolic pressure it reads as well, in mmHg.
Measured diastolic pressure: 92 mmHg
